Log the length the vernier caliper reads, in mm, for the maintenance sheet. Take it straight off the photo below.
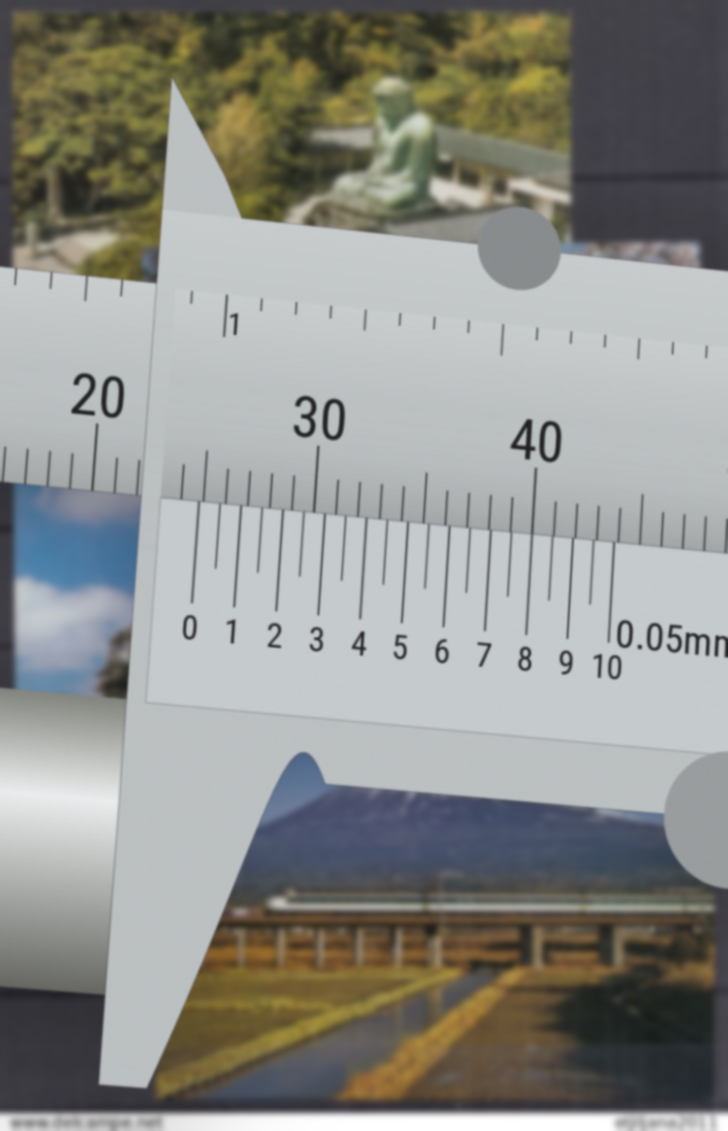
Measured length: 24.8 mm
